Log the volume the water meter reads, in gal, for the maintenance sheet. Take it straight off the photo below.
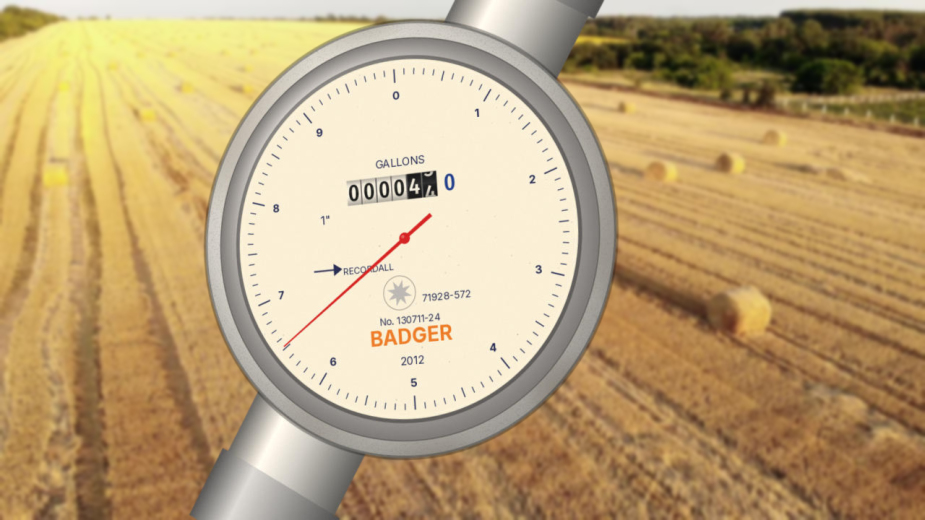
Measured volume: 436.5 gal
